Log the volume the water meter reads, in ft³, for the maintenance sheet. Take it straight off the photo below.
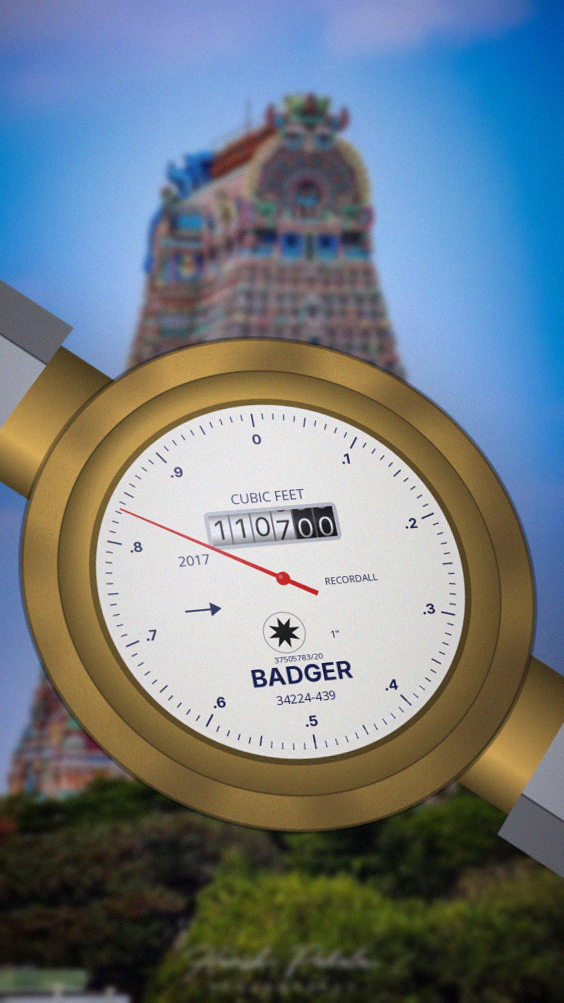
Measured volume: 110699.83 ft³
